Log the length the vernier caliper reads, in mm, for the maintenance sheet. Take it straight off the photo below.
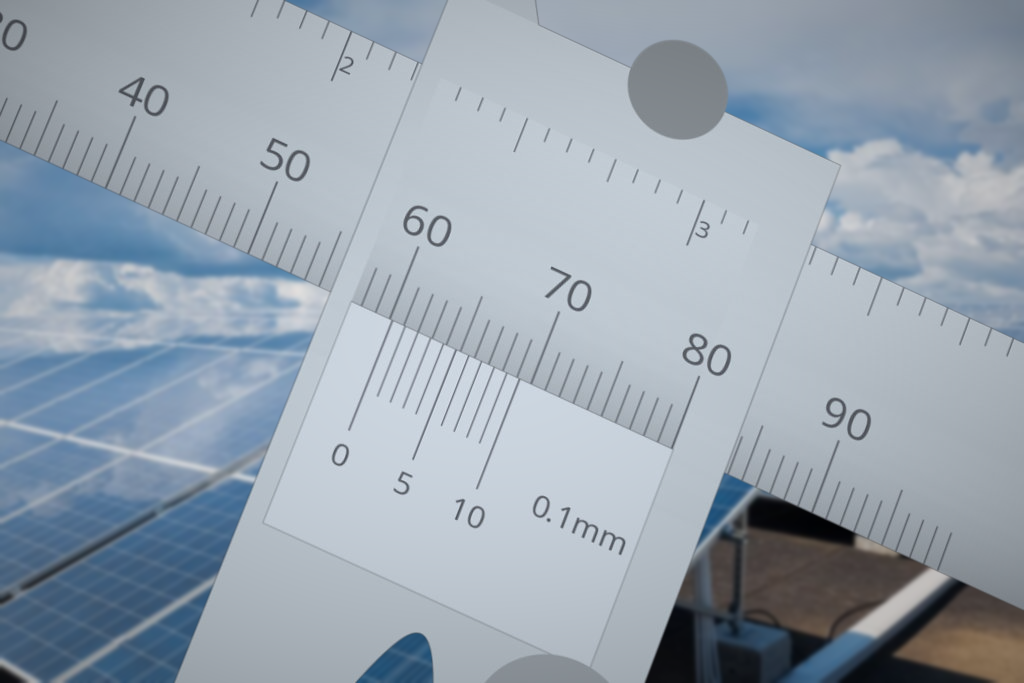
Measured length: 60.2 mm
